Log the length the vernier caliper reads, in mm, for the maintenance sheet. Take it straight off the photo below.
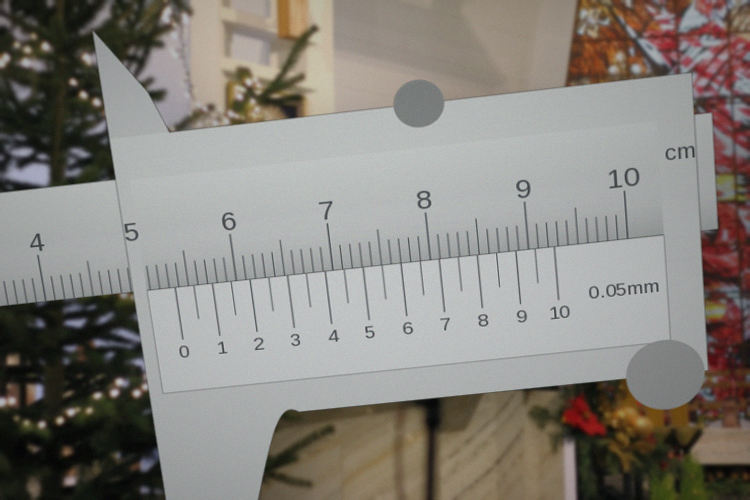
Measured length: 53.6 mm
